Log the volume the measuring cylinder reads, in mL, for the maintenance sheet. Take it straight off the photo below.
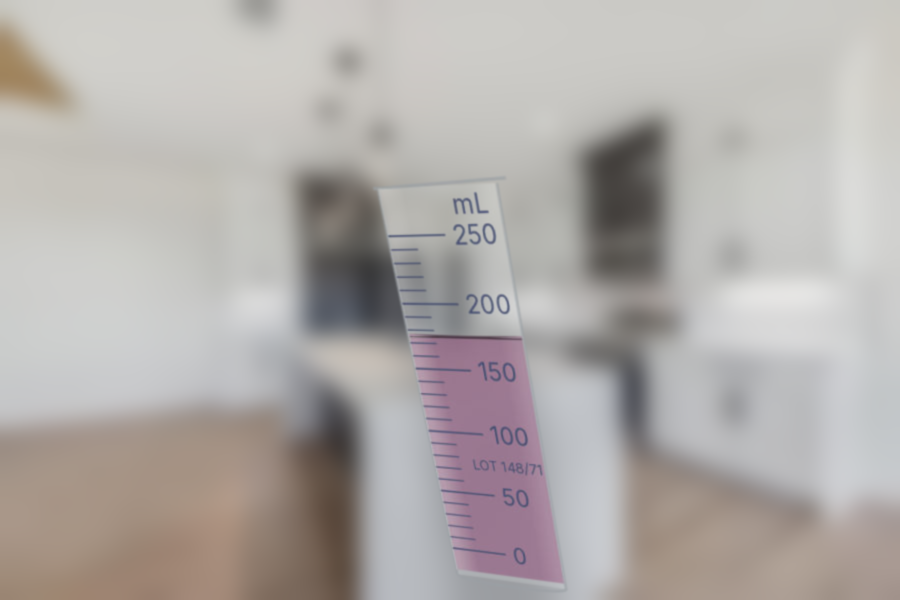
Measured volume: 175 mL
